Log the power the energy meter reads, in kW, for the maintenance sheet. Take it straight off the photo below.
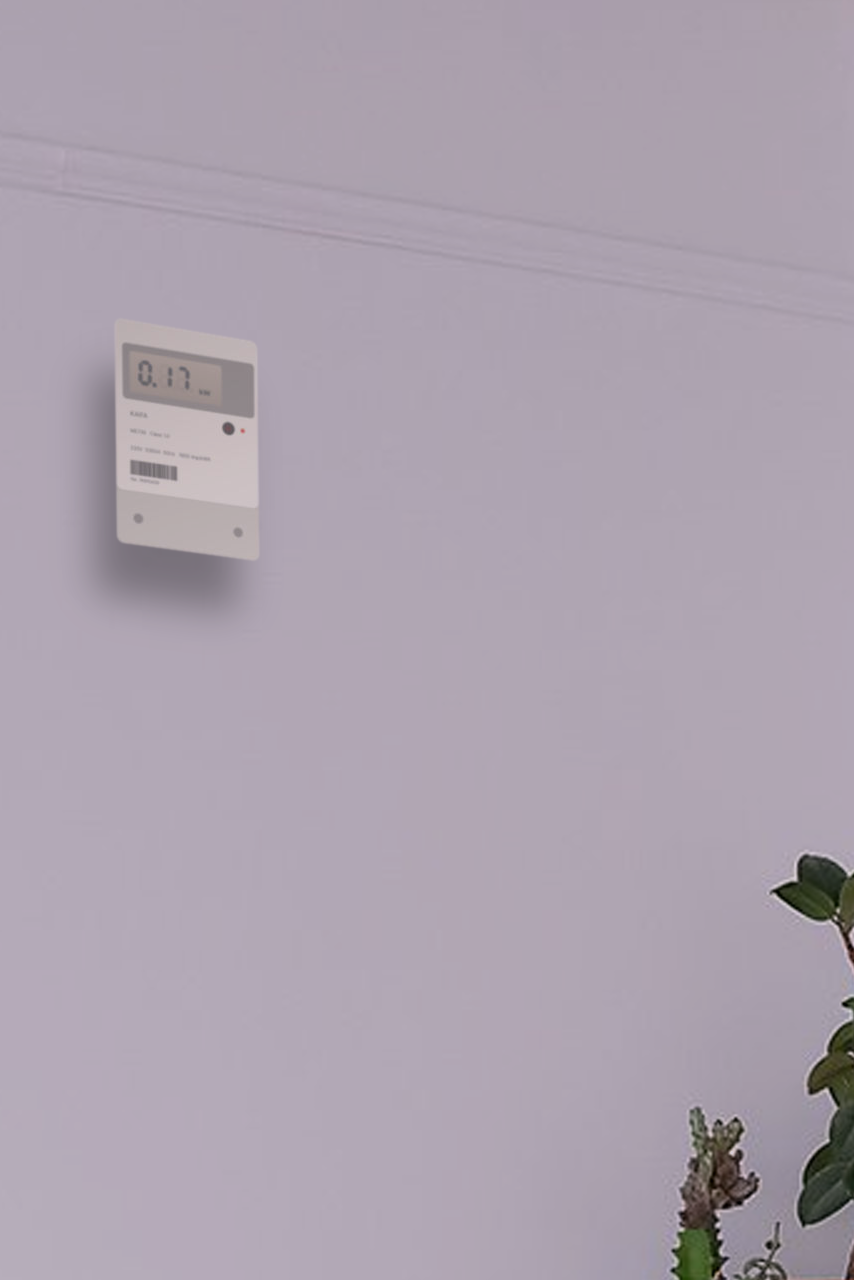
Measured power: 0.17 kW
